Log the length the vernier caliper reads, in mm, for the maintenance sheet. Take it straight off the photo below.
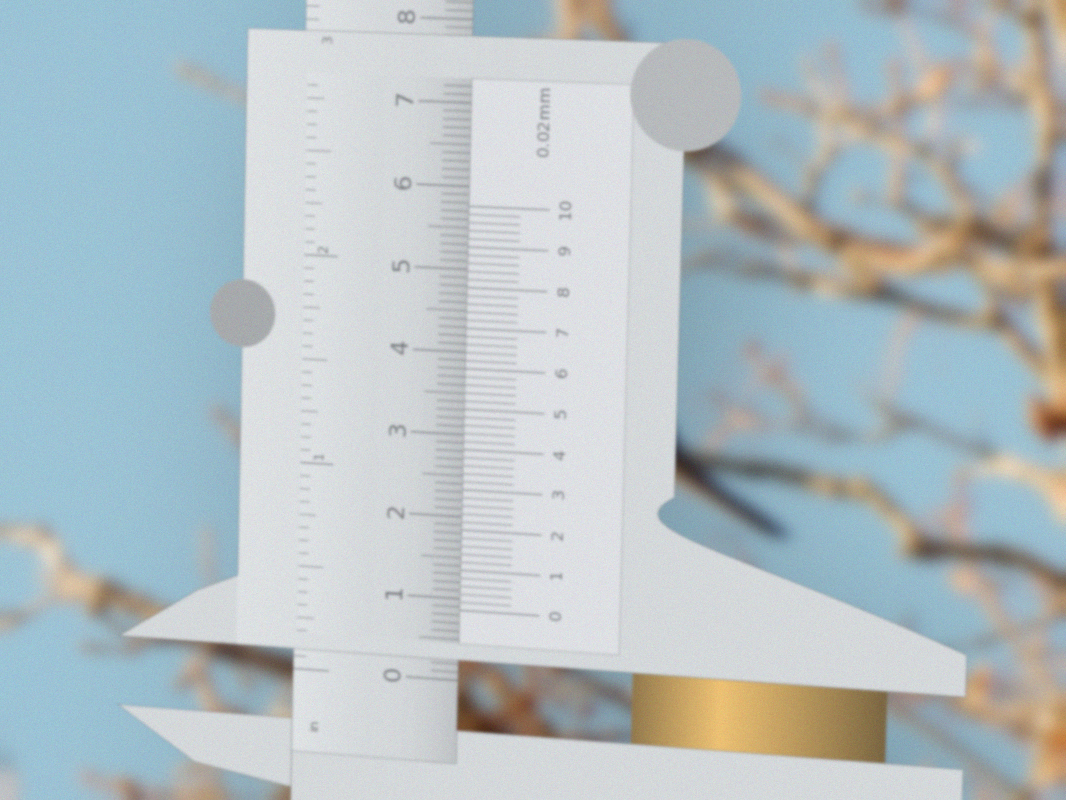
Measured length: 8.6 mm
